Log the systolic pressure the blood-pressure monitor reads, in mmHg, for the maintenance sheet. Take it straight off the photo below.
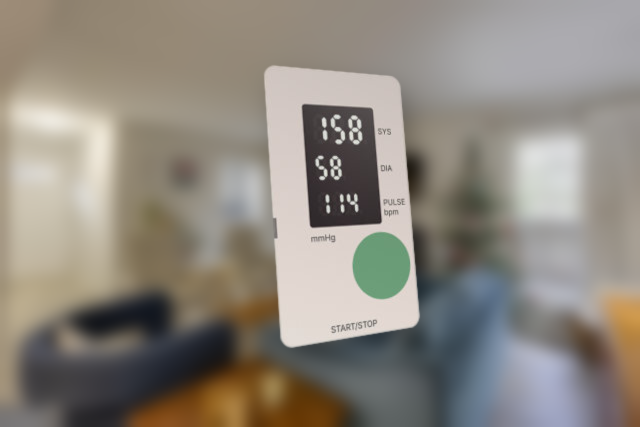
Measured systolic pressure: 158 mmHg
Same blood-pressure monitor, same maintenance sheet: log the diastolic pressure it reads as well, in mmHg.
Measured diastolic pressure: 58 mmHg
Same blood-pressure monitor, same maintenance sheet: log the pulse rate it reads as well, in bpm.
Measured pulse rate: 114 bpm
